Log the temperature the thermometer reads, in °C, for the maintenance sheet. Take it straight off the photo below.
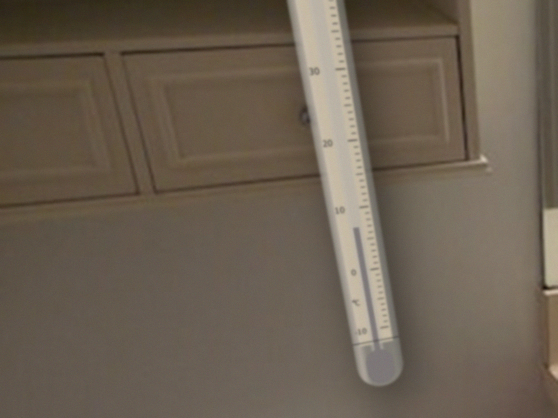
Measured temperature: 7 °C
